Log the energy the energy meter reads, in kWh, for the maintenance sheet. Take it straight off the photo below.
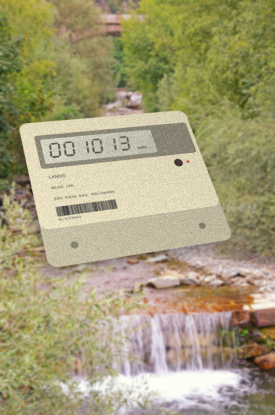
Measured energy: 1013 kWh
